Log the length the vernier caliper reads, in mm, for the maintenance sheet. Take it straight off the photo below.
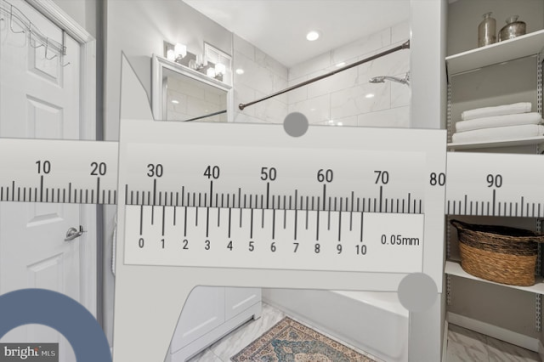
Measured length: 27.8 mm
